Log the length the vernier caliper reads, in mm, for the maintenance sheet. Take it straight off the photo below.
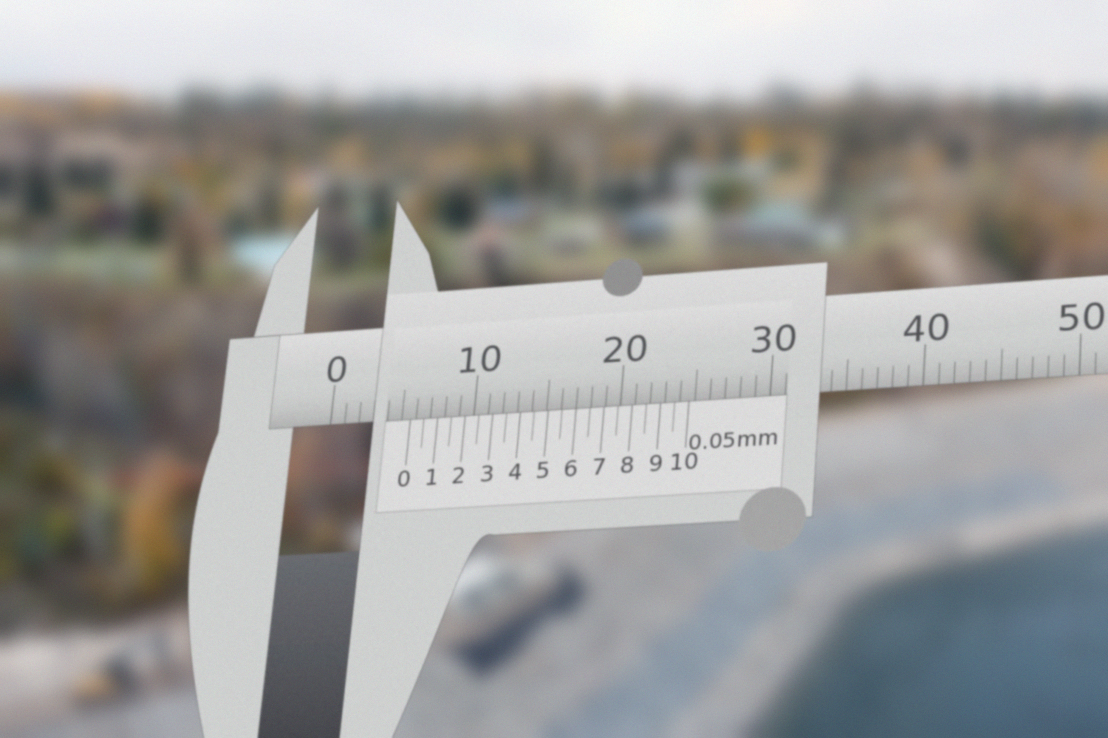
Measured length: 5.6 mm
